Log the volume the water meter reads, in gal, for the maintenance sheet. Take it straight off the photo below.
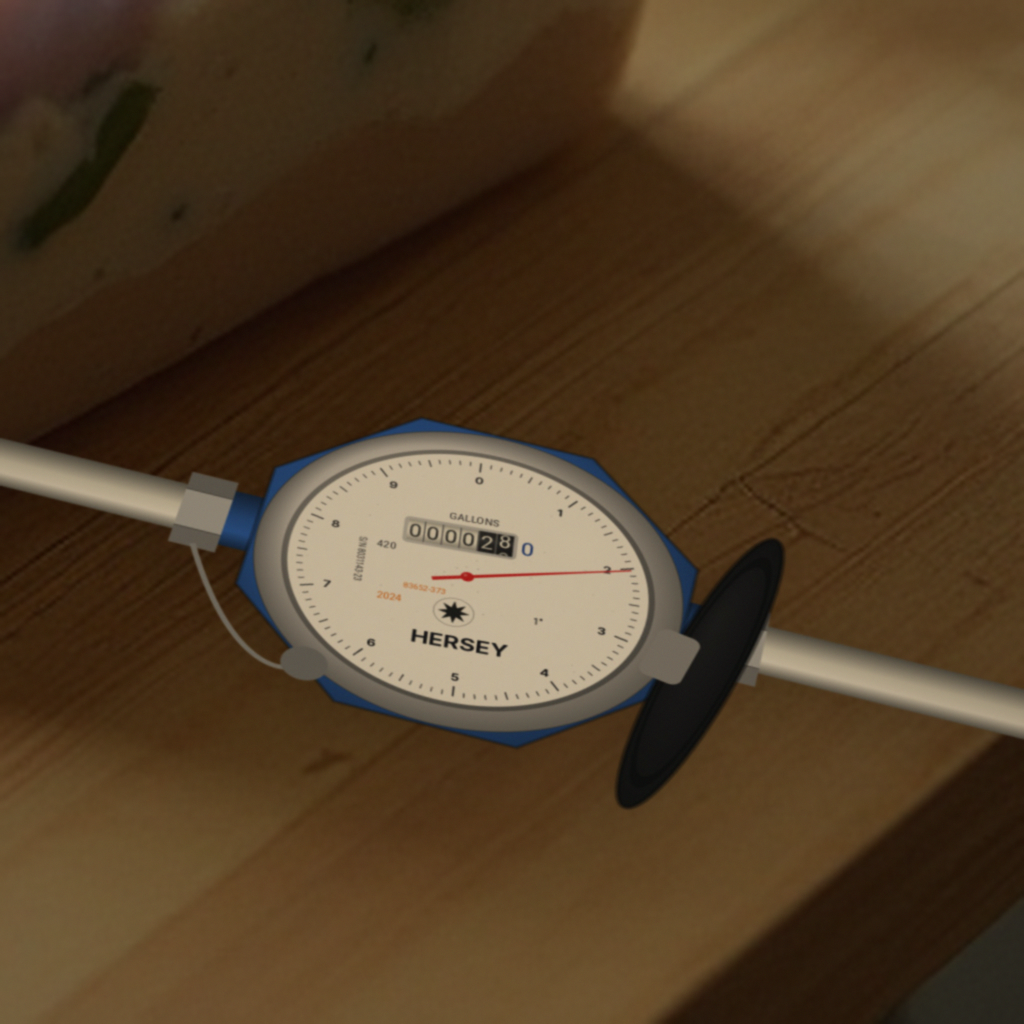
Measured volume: 282.0 gal
